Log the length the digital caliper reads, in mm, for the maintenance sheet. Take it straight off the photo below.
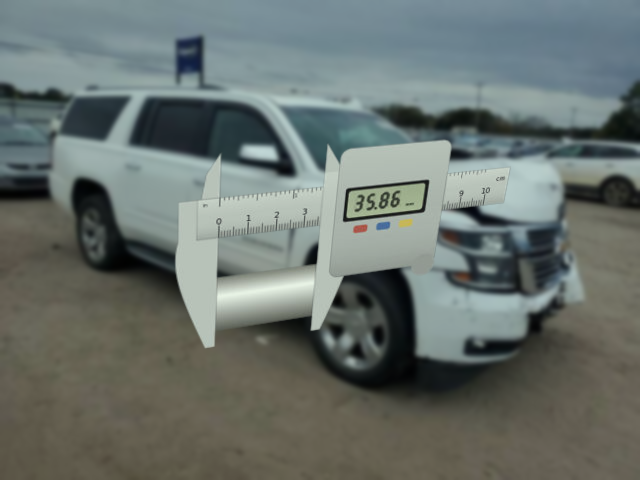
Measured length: 35.86 mm
